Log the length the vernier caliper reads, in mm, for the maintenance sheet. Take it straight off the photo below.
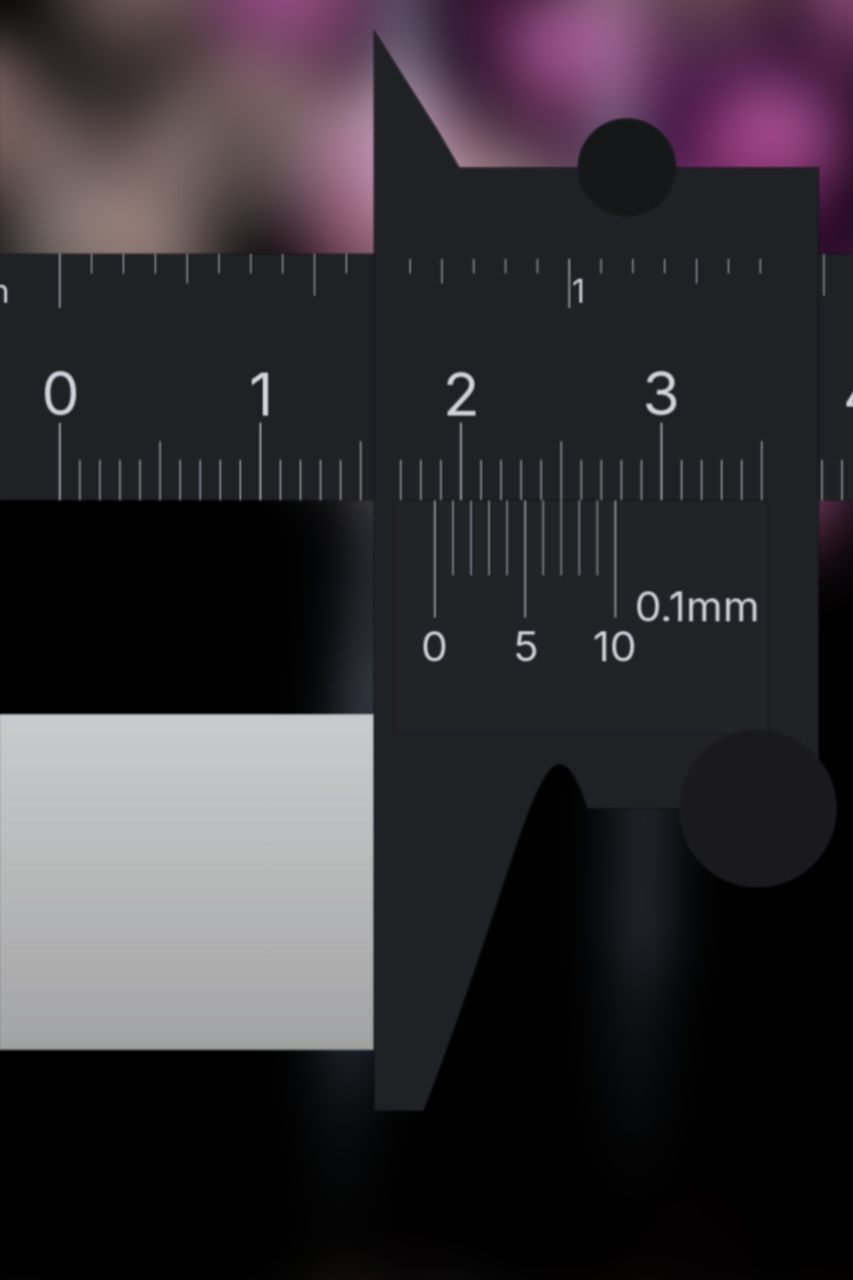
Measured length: 18.7 mm
